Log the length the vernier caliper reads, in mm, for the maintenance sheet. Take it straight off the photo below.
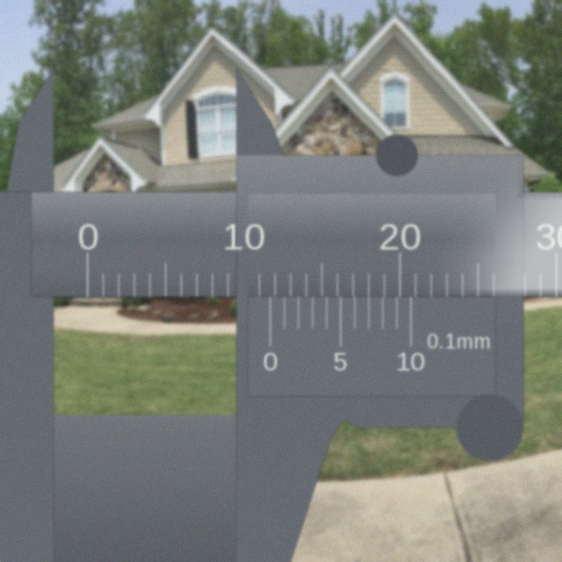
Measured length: 11.7 mm
